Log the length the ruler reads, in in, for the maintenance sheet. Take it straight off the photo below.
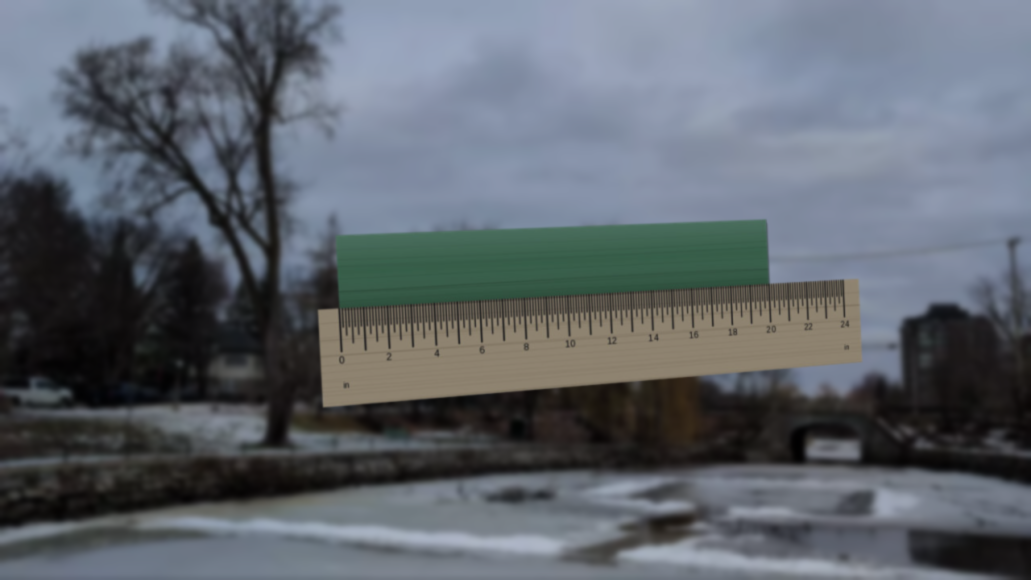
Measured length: 20 in
